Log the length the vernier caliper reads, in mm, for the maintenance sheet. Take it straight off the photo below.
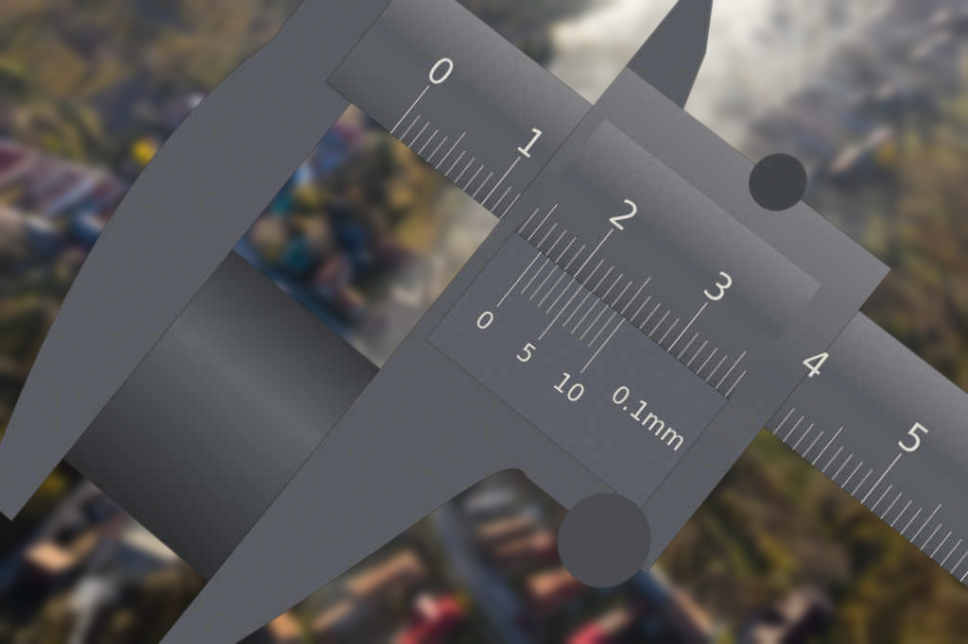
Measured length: 16.5 mm
